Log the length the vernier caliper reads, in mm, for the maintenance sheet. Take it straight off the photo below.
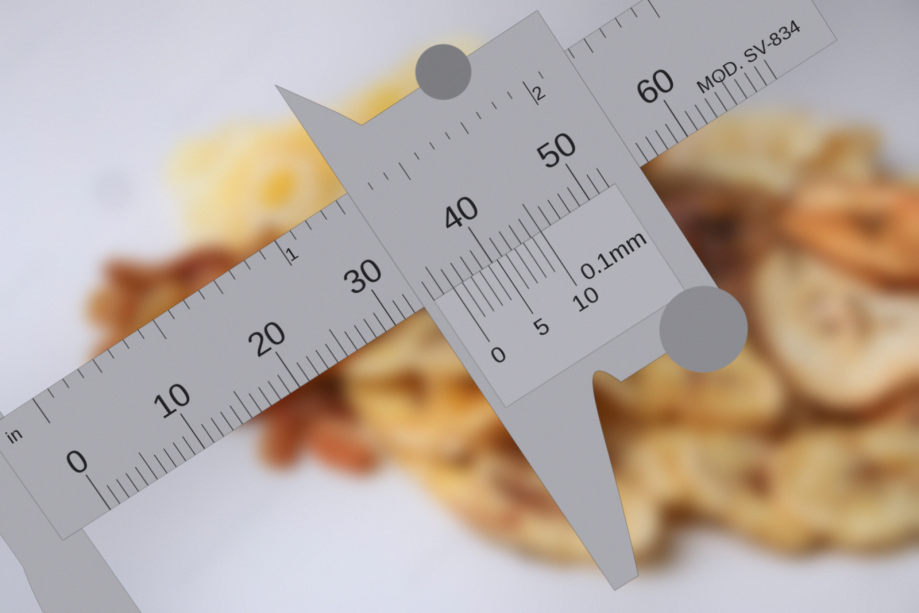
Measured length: 36.0 mm
